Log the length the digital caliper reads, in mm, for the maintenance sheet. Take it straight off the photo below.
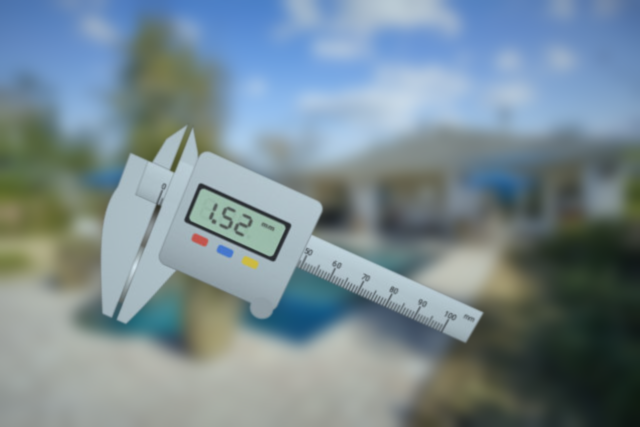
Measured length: 1.52 mm
